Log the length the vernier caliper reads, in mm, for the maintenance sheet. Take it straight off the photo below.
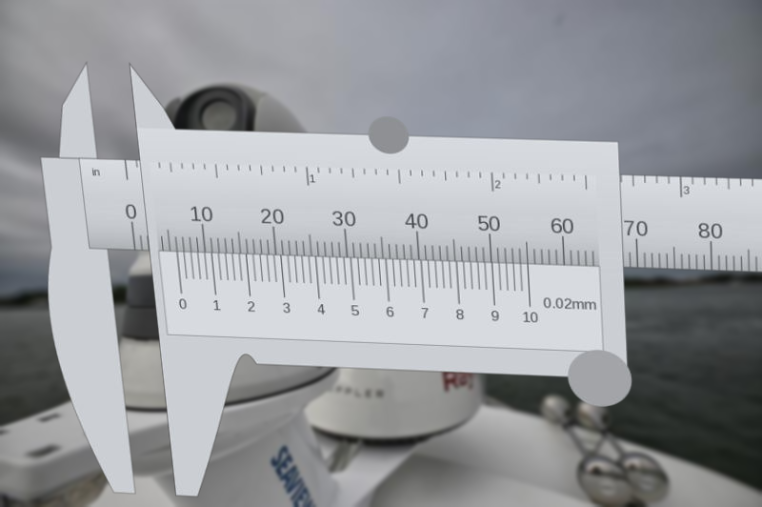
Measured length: 6.0 mm
